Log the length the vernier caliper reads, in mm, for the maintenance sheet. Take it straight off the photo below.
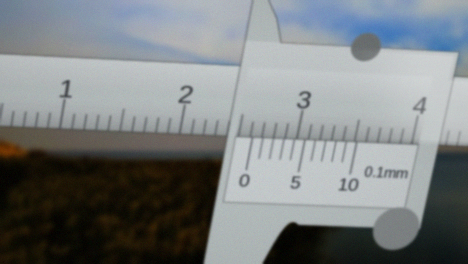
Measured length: 26.2 mm
